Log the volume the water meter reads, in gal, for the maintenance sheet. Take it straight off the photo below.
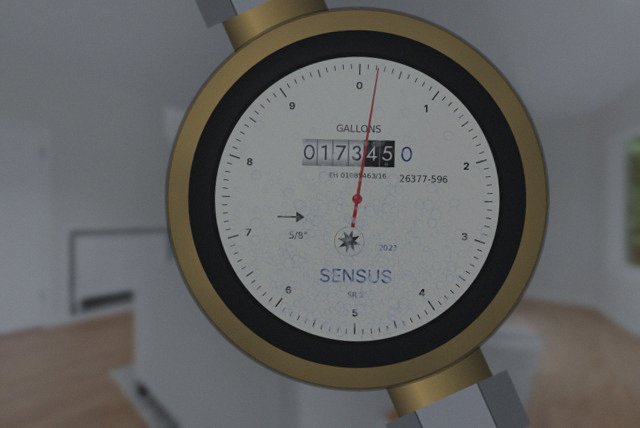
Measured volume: 173450.2 gal
